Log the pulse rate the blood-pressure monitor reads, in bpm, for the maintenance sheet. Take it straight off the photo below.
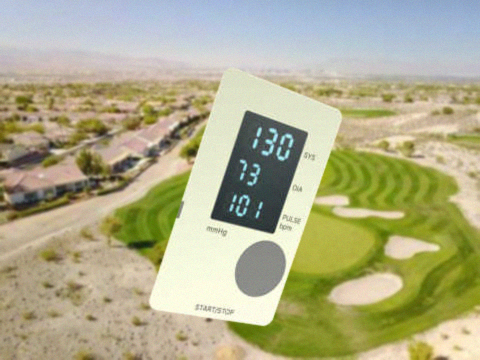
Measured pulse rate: 101 bpm
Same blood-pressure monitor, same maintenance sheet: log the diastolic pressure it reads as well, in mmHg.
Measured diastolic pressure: 73 mmHg
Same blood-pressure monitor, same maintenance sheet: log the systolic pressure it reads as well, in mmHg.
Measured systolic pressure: 130 mmHg
